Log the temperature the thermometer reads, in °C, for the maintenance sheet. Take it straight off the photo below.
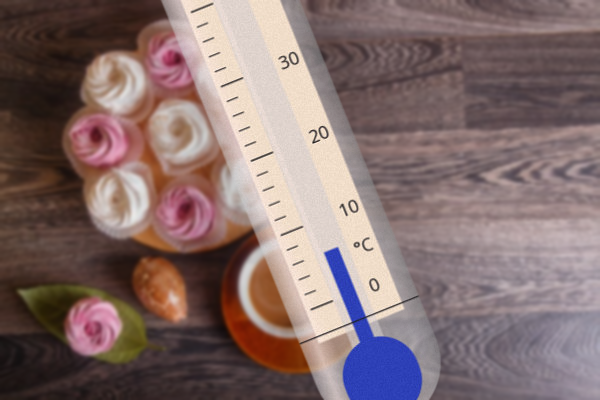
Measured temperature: 6 °C
